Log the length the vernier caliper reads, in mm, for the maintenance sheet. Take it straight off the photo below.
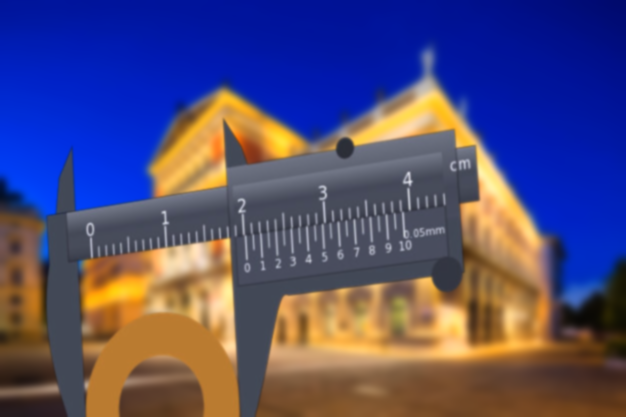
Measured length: 20.2 mm
